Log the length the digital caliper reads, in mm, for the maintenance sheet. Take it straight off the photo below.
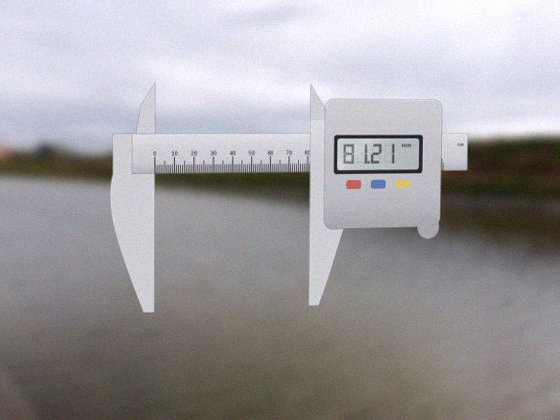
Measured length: 81.21 mm
